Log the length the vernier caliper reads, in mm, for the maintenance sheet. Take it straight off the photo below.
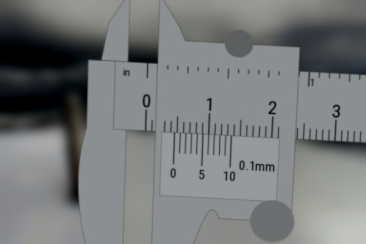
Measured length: 4.6 mm
